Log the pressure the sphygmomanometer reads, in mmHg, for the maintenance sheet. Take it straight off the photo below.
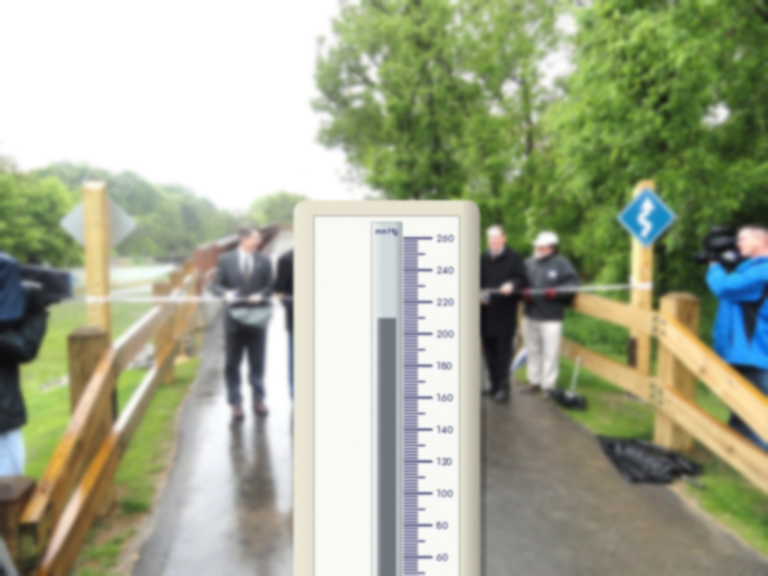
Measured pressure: 210 mmHg
